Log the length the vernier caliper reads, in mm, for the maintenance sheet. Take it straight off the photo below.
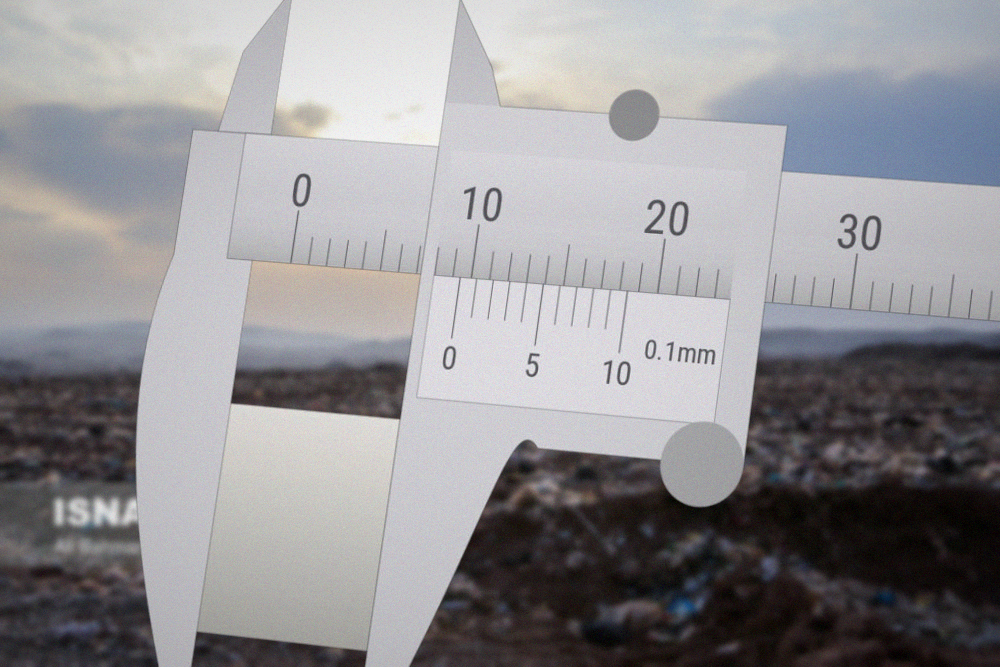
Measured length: 9.4 mm
